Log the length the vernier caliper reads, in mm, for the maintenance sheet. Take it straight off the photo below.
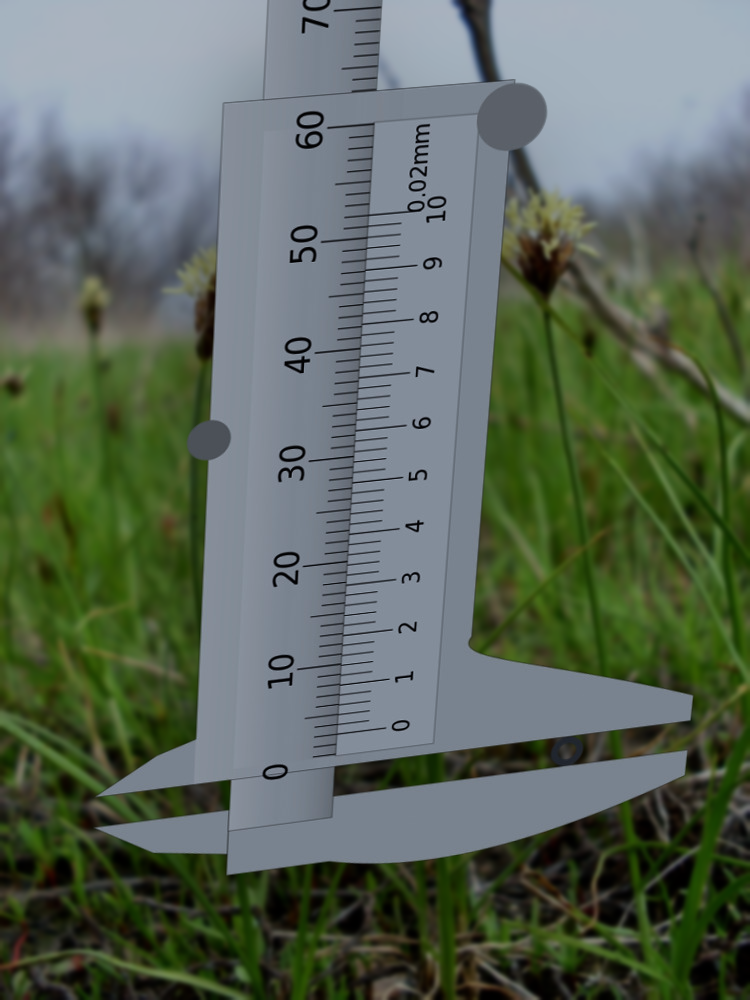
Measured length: 3.0 mm
